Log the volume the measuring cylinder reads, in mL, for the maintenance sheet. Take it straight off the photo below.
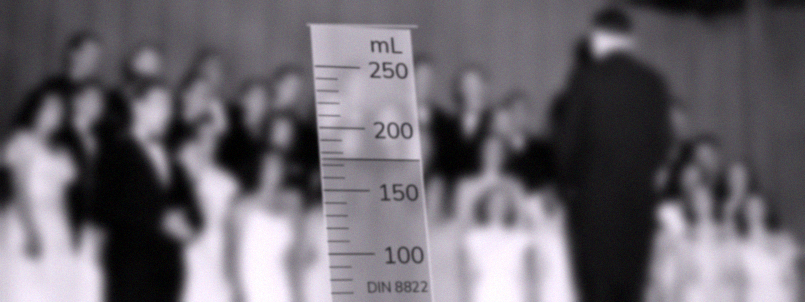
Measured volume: 175 mL
